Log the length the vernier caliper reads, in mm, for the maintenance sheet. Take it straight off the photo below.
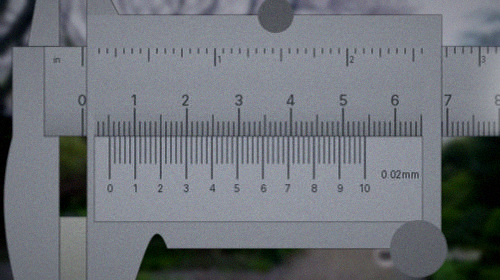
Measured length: 5.2 mm
